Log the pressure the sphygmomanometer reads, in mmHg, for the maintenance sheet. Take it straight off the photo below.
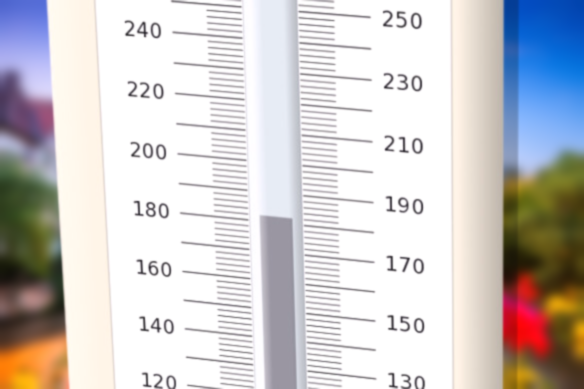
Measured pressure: 182 mmHg
